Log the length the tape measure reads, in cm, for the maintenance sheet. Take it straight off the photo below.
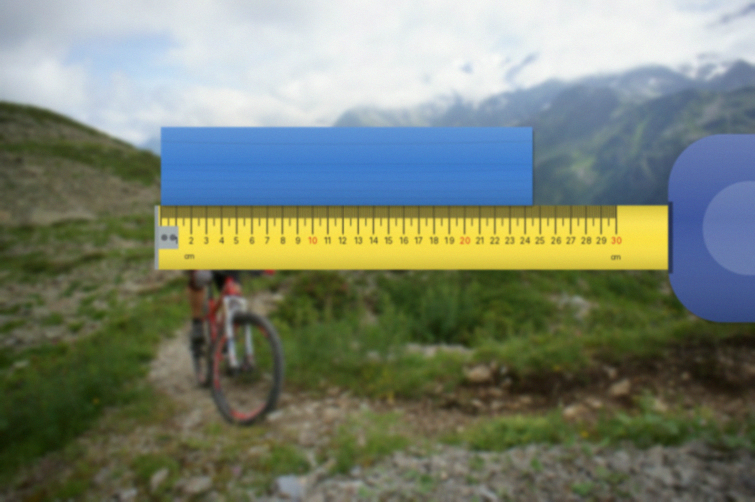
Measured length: 24.5 cm
